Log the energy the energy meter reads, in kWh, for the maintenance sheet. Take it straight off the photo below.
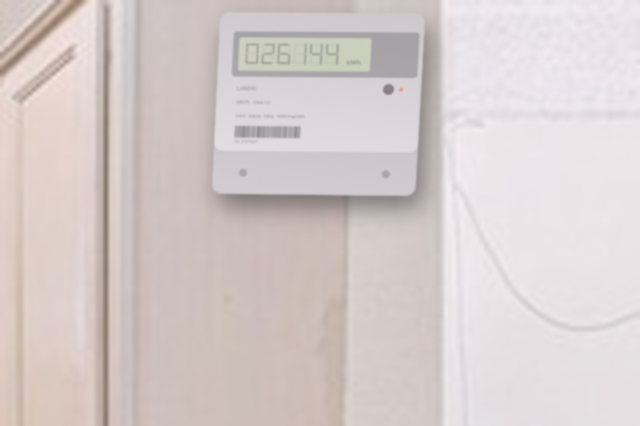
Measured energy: 26144 kWh
